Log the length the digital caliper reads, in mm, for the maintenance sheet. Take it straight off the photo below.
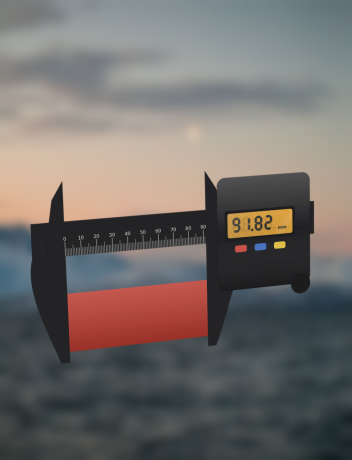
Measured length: 91.82 mm
